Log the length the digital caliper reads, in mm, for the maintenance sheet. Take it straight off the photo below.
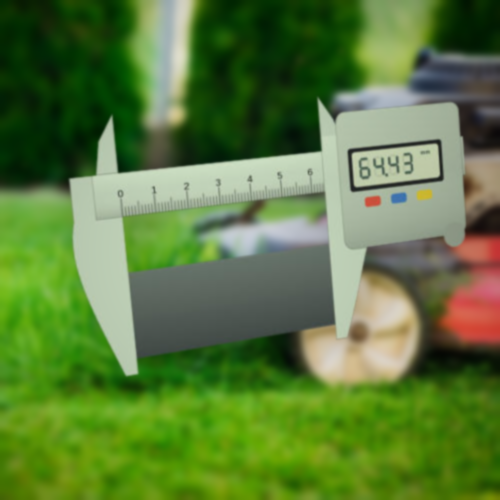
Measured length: 64.43 mm
